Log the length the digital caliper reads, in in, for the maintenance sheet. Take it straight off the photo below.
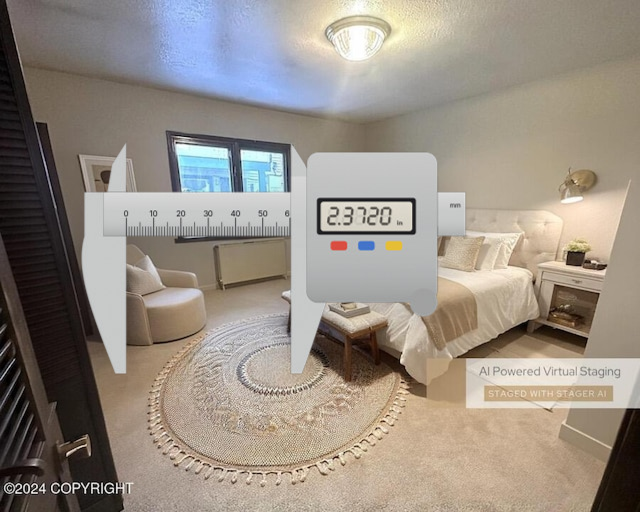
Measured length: 2.3720 in
